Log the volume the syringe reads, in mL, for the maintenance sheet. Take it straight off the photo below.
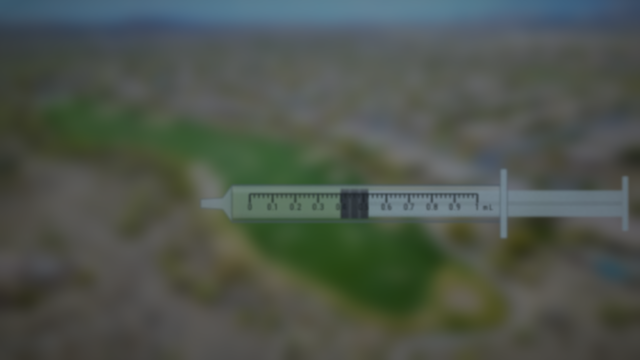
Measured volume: 0.4 mL
